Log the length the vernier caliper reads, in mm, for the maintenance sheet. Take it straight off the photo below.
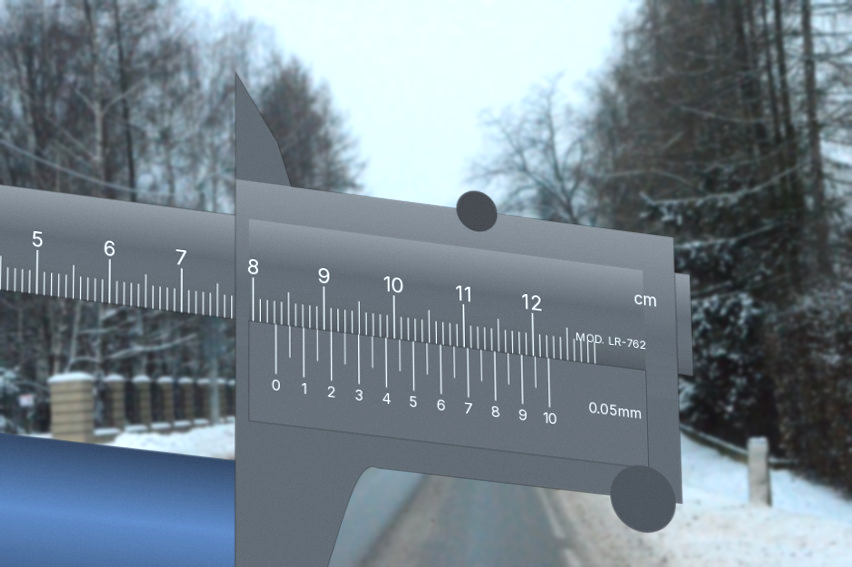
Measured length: 83.2 mm
